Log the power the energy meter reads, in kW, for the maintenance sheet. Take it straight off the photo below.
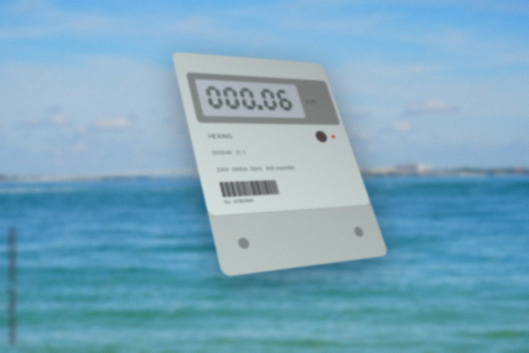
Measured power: 0.06 kW
